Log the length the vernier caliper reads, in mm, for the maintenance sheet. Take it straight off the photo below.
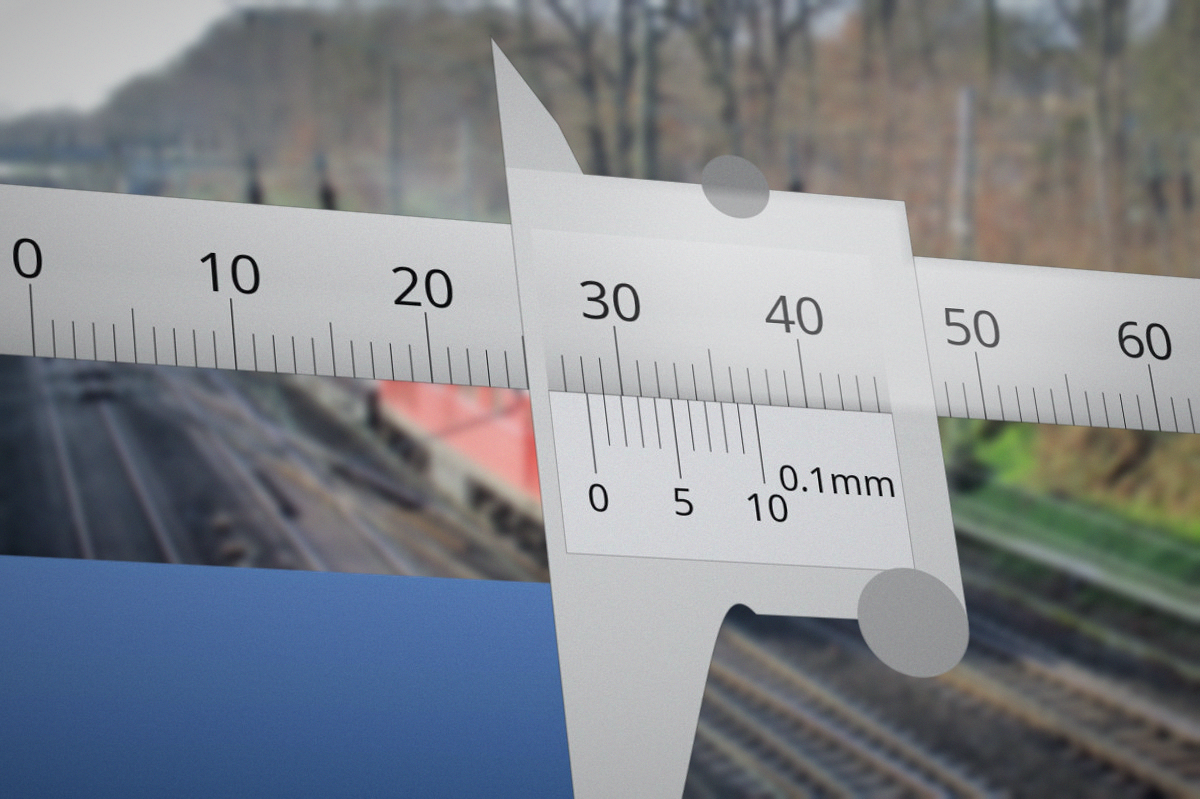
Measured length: 28.1 mm
